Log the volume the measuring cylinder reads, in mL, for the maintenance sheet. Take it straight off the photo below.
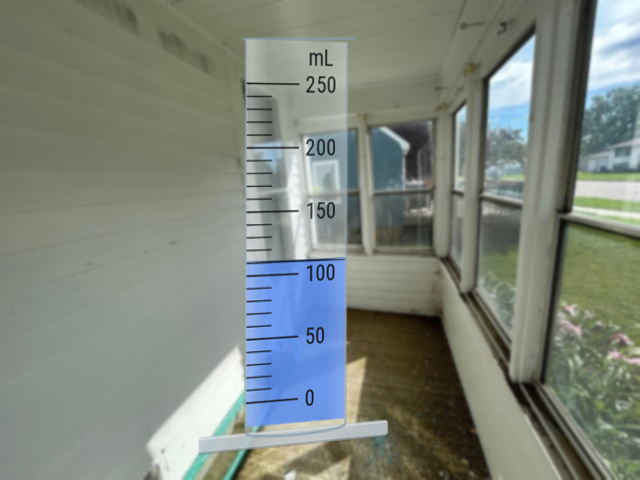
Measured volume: 110 mL
